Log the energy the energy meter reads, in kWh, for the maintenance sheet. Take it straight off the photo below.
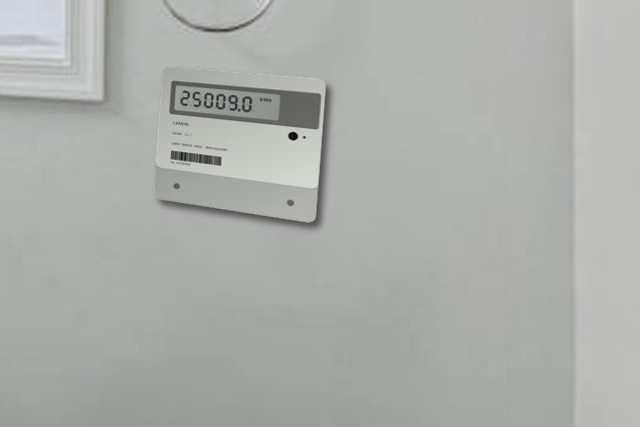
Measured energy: 25009.0 kWh
